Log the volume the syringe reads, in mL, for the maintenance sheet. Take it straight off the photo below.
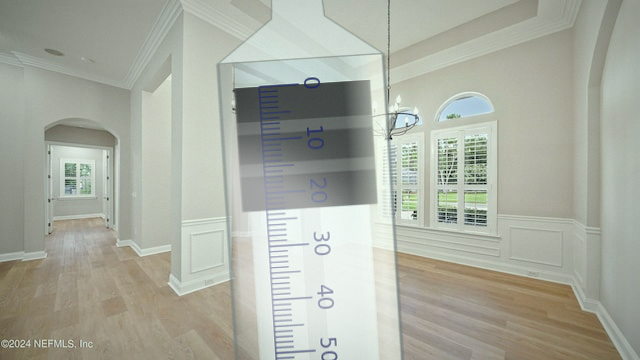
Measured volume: 0 mL
